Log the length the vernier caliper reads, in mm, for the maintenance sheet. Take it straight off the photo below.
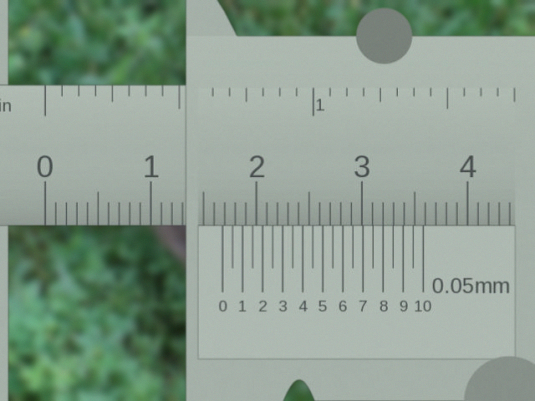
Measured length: 16.8 mm
